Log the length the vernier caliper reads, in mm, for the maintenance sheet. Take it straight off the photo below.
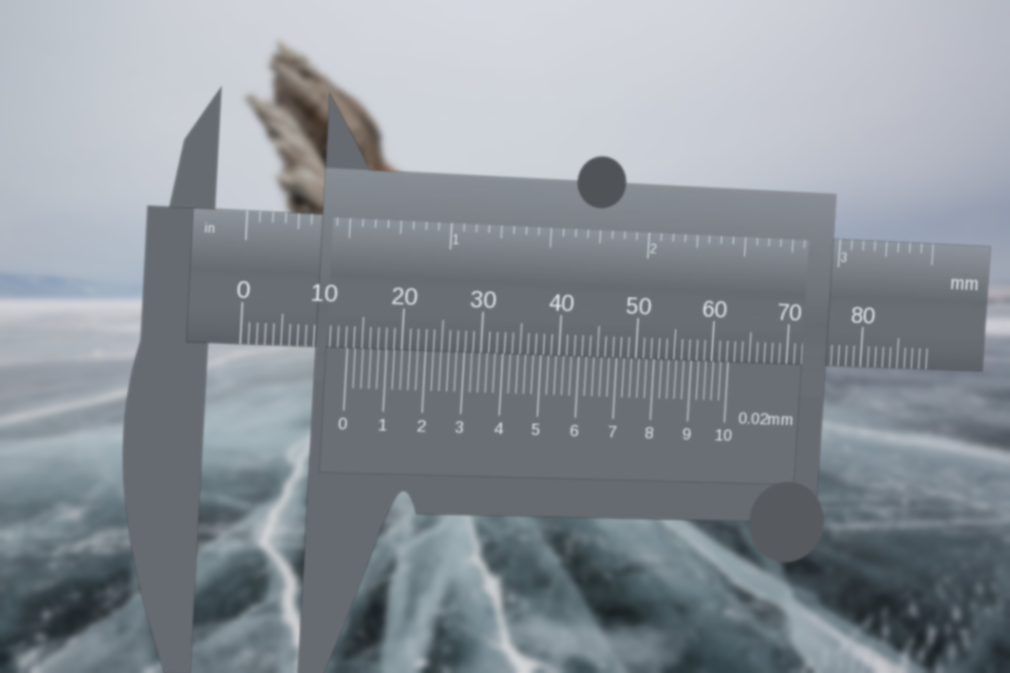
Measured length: 13.2 mm
